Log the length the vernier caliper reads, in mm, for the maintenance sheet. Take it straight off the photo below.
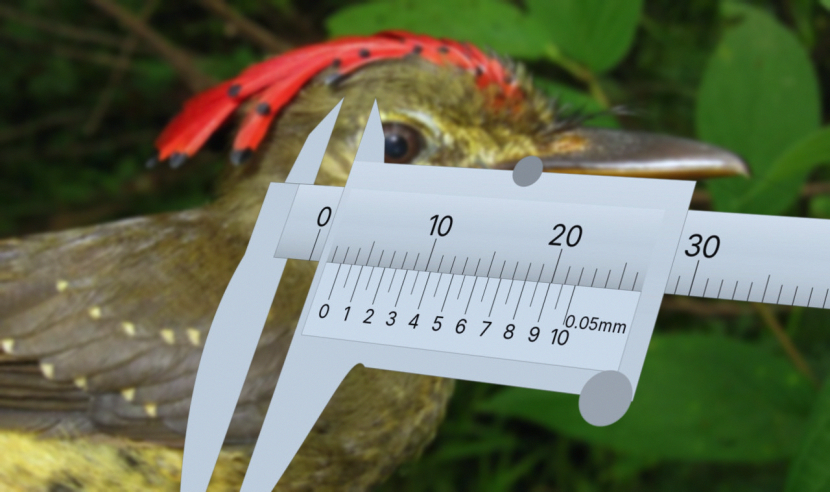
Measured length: 2.8 mm
